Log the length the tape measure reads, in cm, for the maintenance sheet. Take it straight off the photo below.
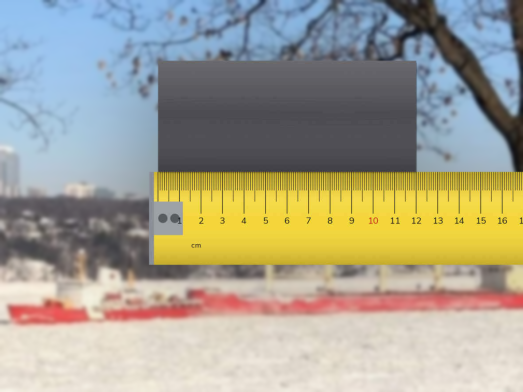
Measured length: 12 cm
